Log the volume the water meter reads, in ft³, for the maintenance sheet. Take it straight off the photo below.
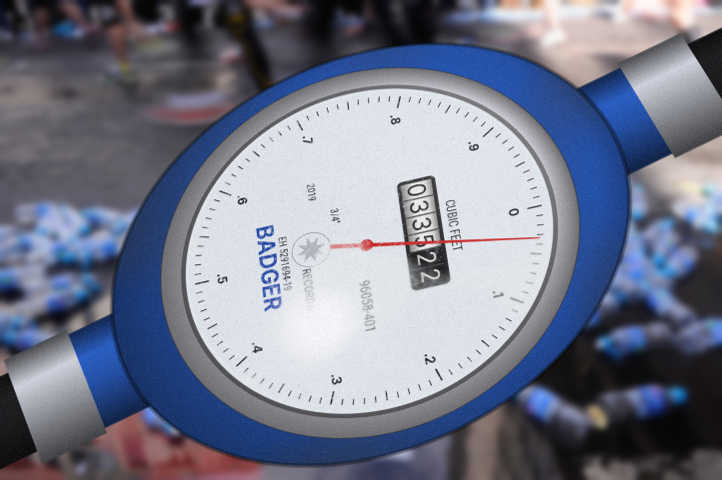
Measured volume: 33522.03 ft³
